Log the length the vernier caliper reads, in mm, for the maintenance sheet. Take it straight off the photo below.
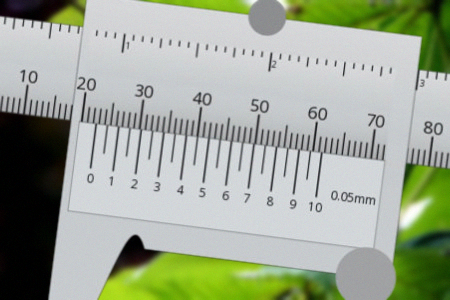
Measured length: 22.5 mm
